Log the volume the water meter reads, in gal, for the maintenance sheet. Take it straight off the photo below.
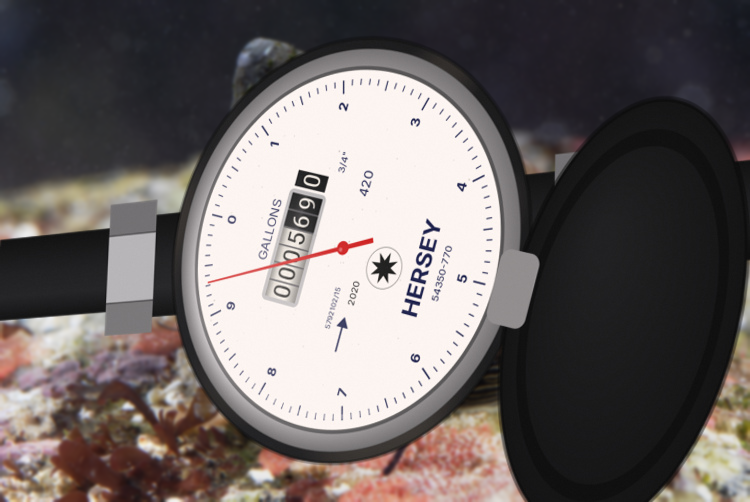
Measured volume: 5689.3 gal
